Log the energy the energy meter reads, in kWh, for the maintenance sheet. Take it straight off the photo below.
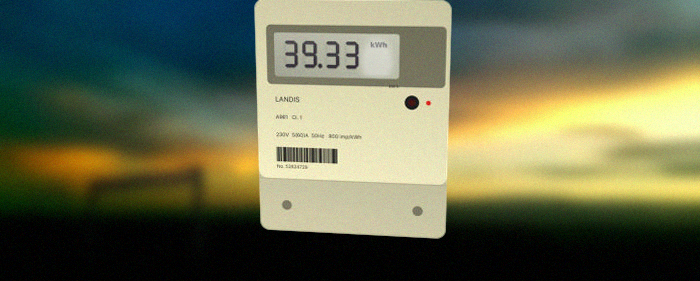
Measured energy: 39.33 kWh
